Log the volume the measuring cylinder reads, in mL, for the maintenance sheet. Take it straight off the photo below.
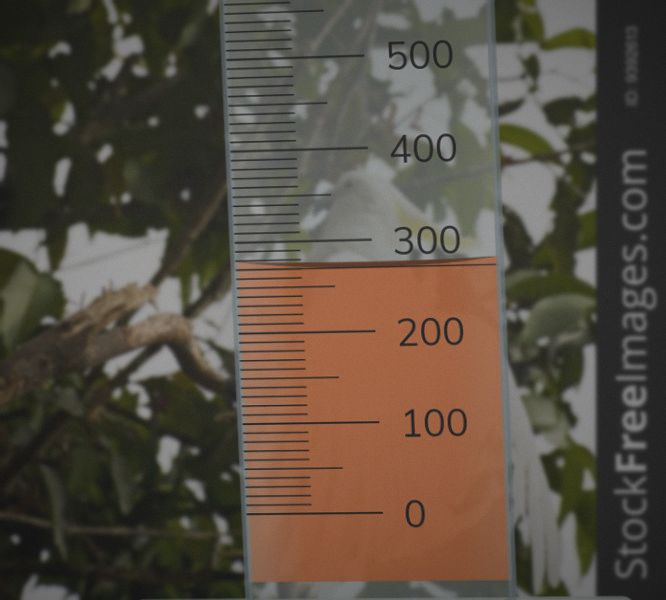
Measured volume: 270 mL
